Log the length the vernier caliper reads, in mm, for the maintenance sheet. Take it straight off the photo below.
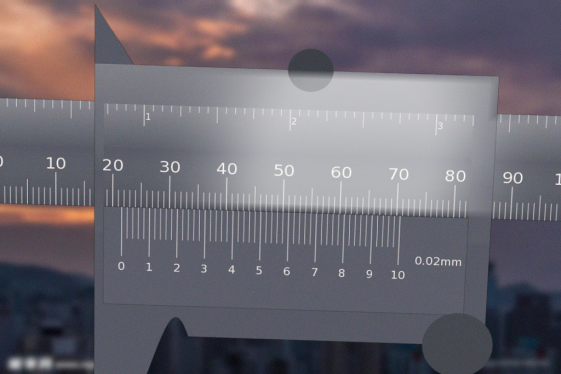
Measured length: 21.6 mm
